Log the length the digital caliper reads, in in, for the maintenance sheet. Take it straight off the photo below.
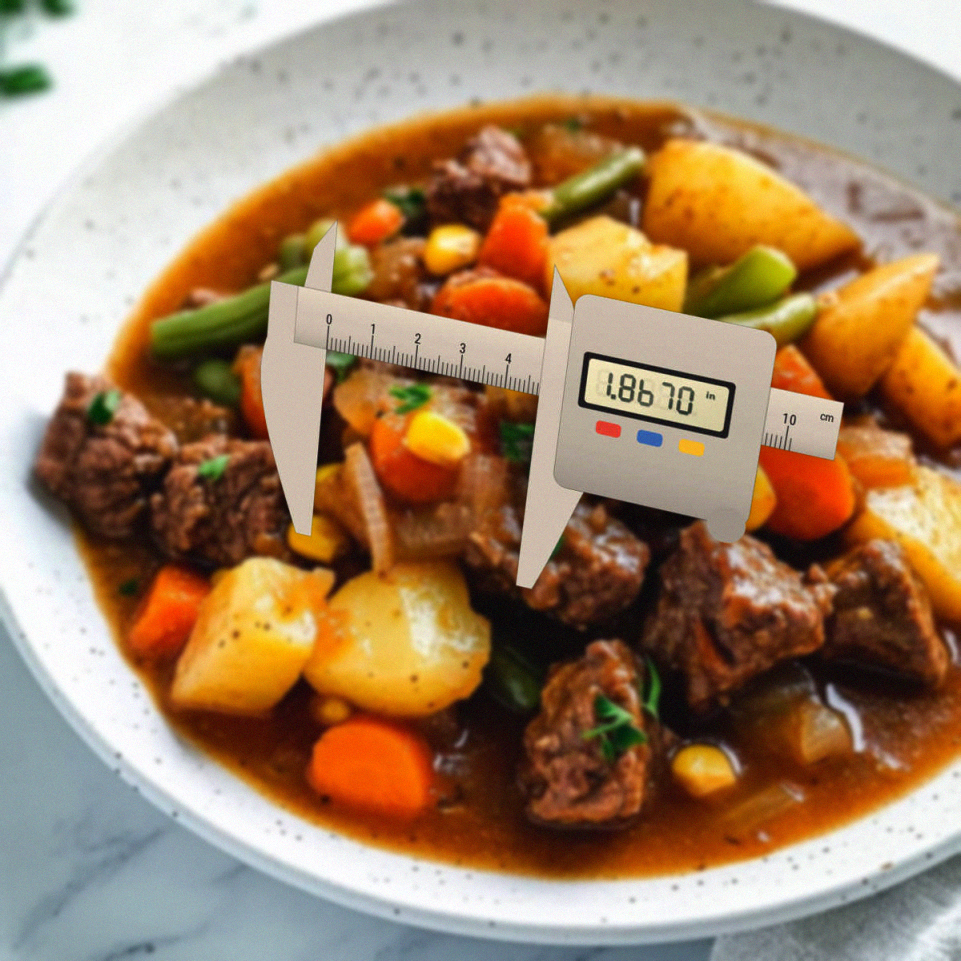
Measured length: 1.8670 in
